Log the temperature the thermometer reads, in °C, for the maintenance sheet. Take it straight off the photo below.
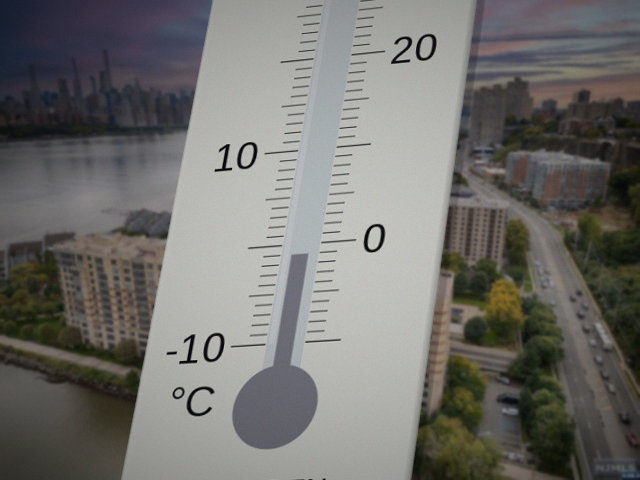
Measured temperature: -1 °C
